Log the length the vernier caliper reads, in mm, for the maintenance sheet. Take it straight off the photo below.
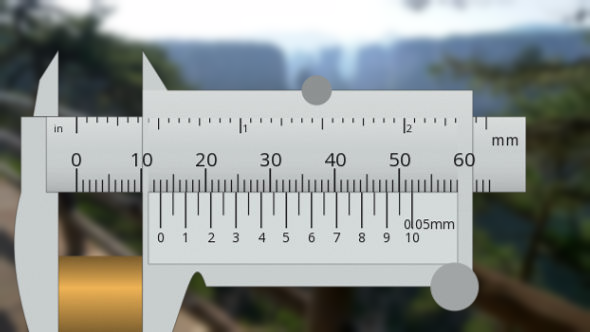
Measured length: 13.0 mm
